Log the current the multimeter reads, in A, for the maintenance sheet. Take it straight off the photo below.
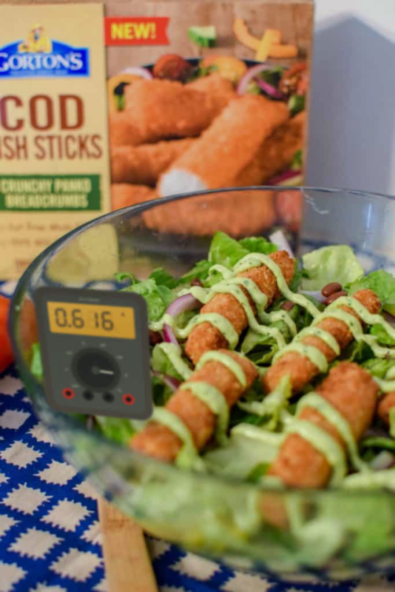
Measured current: 0.616 A
